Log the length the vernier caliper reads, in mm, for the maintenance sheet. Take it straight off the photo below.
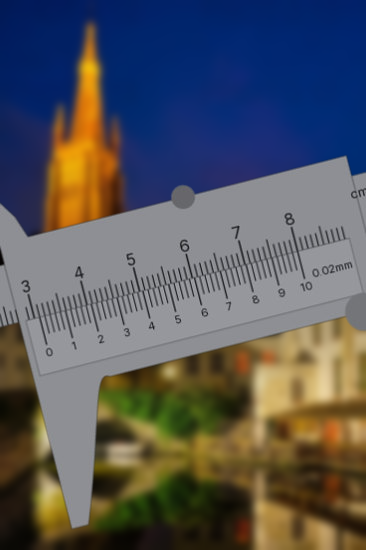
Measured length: 31.0 mm
